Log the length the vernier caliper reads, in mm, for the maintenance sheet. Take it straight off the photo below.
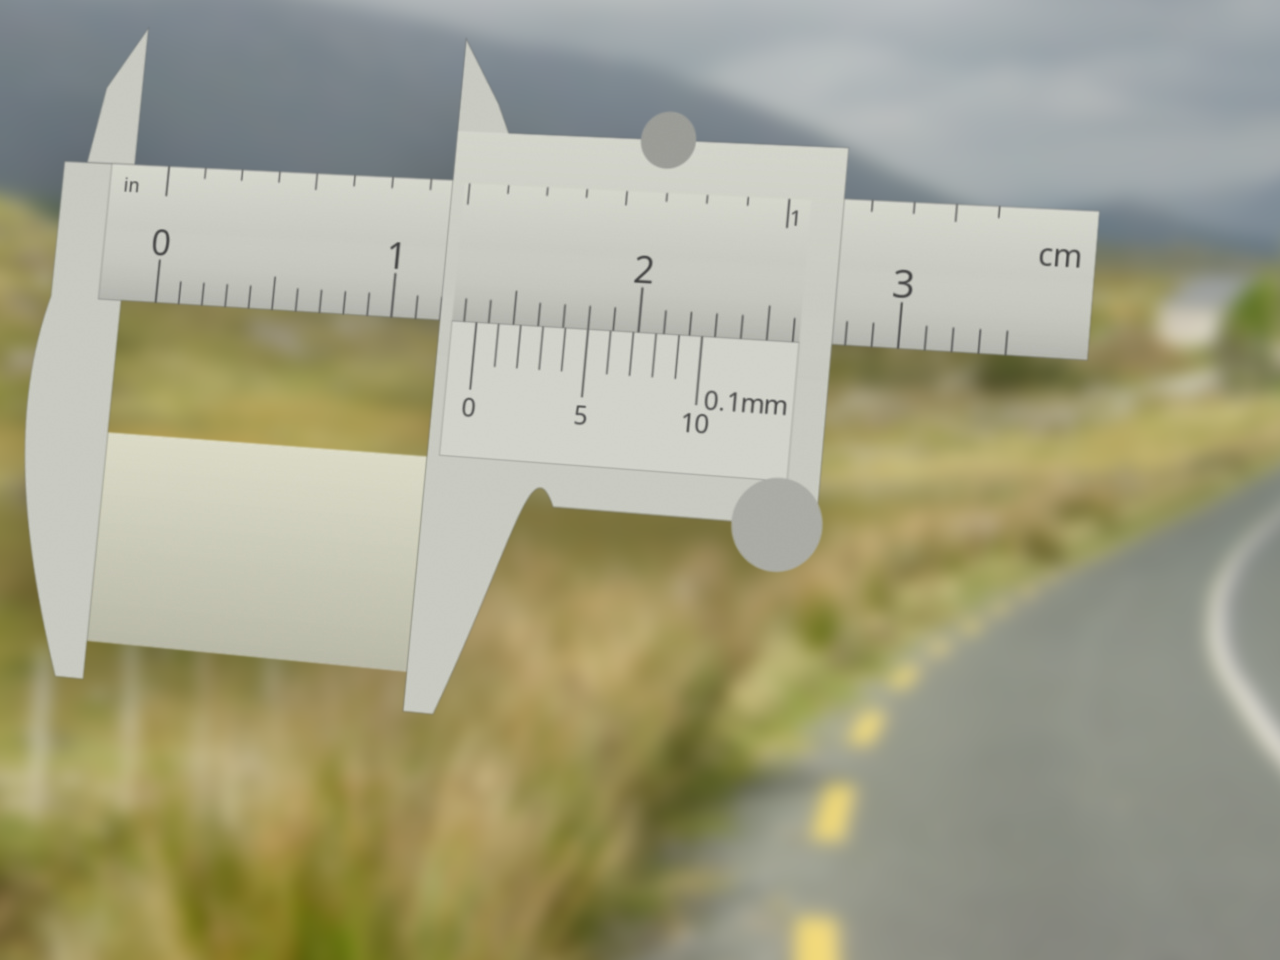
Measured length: 13.5 mm
